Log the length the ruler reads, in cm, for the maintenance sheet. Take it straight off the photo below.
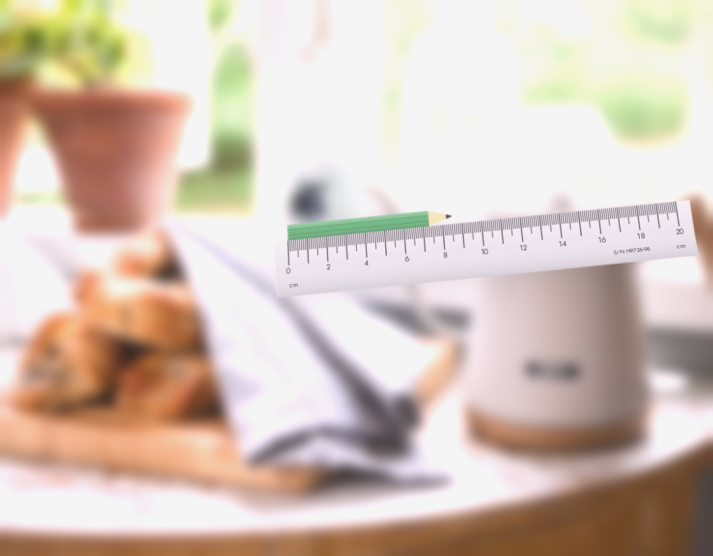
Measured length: 8.5 cm
